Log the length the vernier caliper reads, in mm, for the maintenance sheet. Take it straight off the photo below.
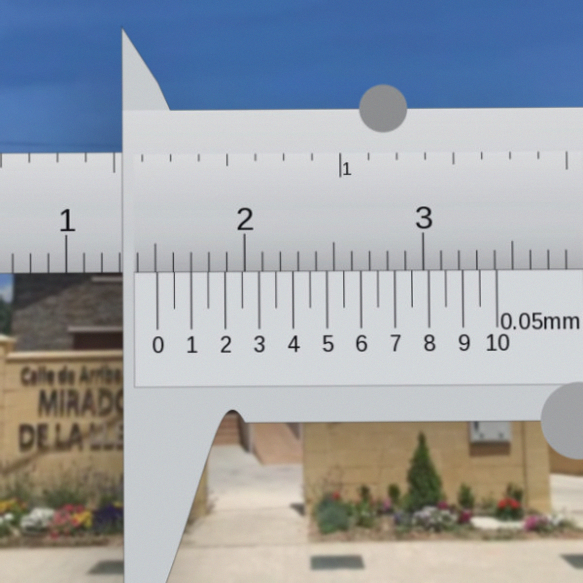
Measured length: 15.1 mm
